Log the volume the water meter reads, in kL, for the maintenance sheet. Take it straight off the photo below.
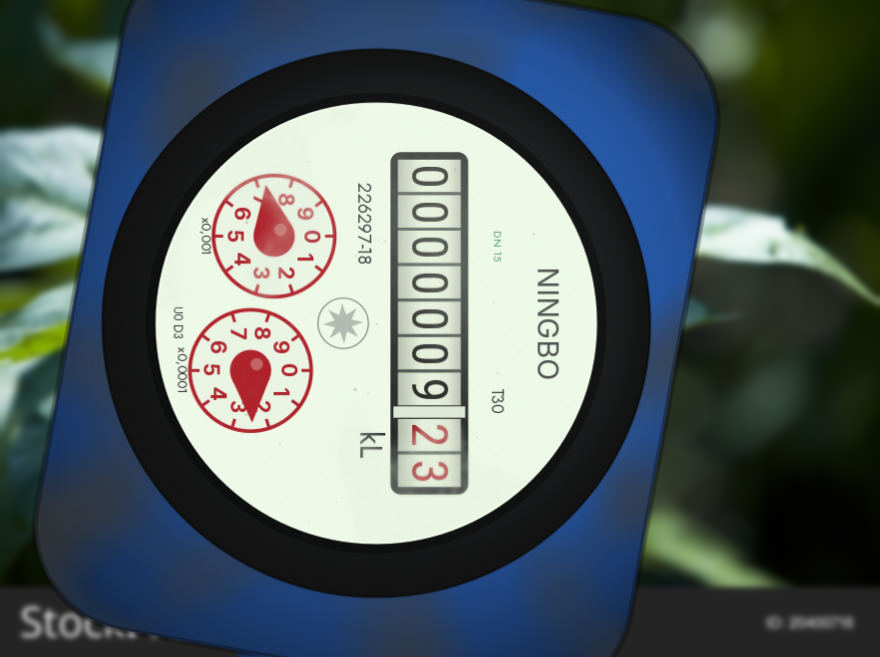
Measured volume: 9.2372 kL
